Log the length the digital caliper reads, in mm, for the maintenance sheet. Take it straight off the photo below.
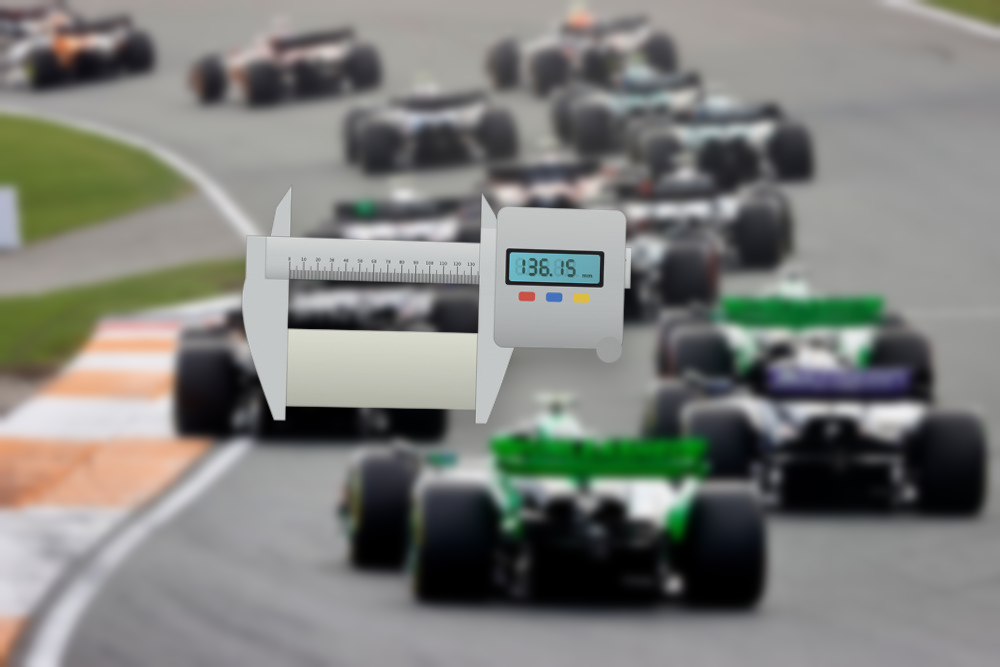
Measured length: 136.15 mm
